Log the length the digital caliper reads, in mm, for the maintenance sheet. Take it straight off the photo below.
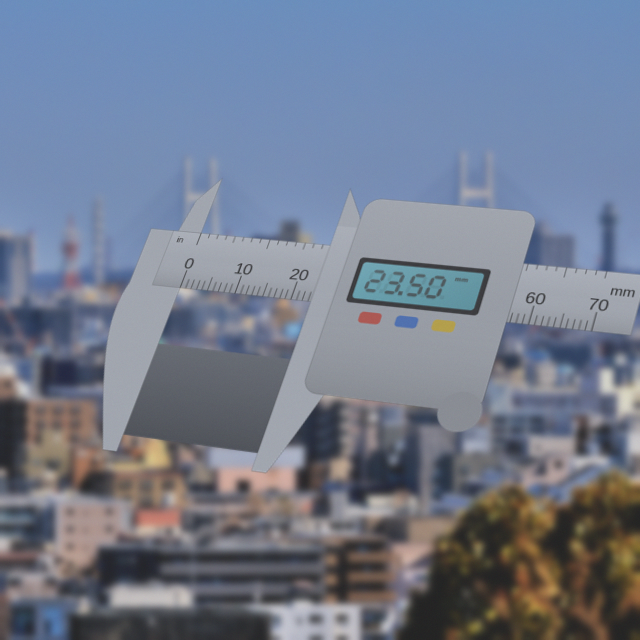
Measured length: 23.50 mm
